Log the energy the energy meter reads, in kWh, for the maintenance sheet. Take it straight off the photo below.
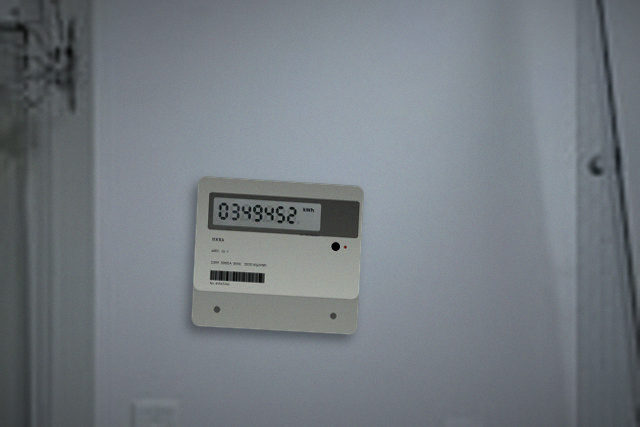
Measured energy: 349452 kWh
